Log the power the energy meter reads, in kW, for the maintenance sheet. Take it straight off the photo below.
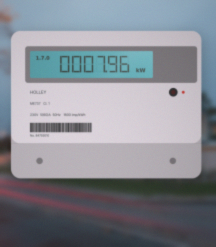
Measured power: 7.96 kW
